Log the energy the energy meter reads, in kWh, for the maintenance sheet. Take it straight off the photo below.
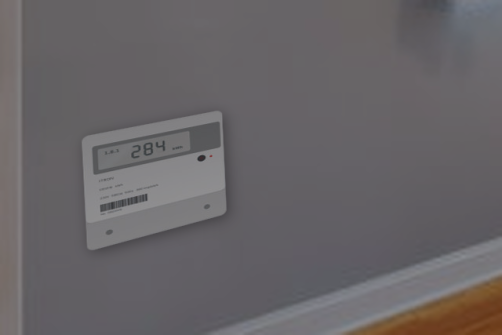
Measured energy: 284 kWh
